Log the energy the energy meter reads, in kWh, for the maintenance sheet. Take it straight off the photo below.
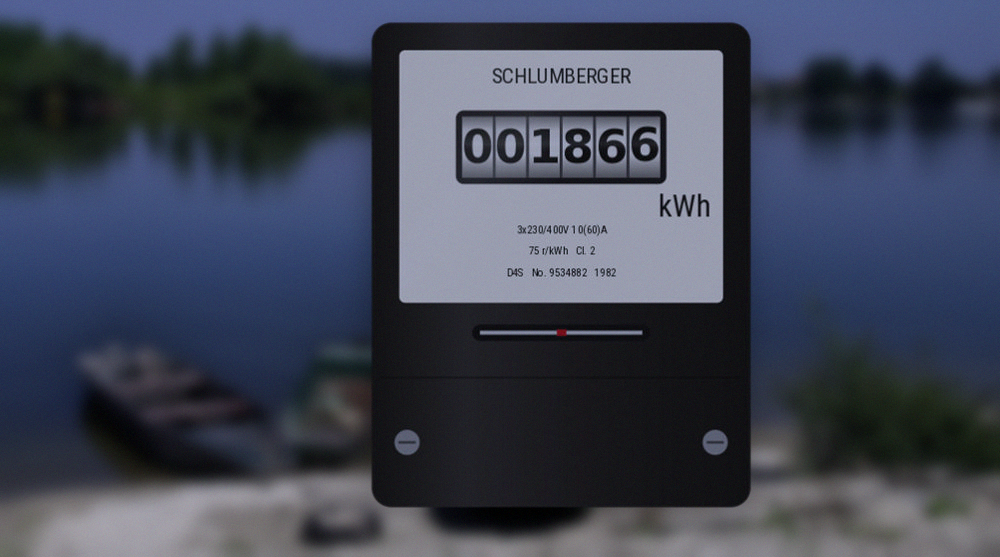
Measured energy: 1866 kWh
